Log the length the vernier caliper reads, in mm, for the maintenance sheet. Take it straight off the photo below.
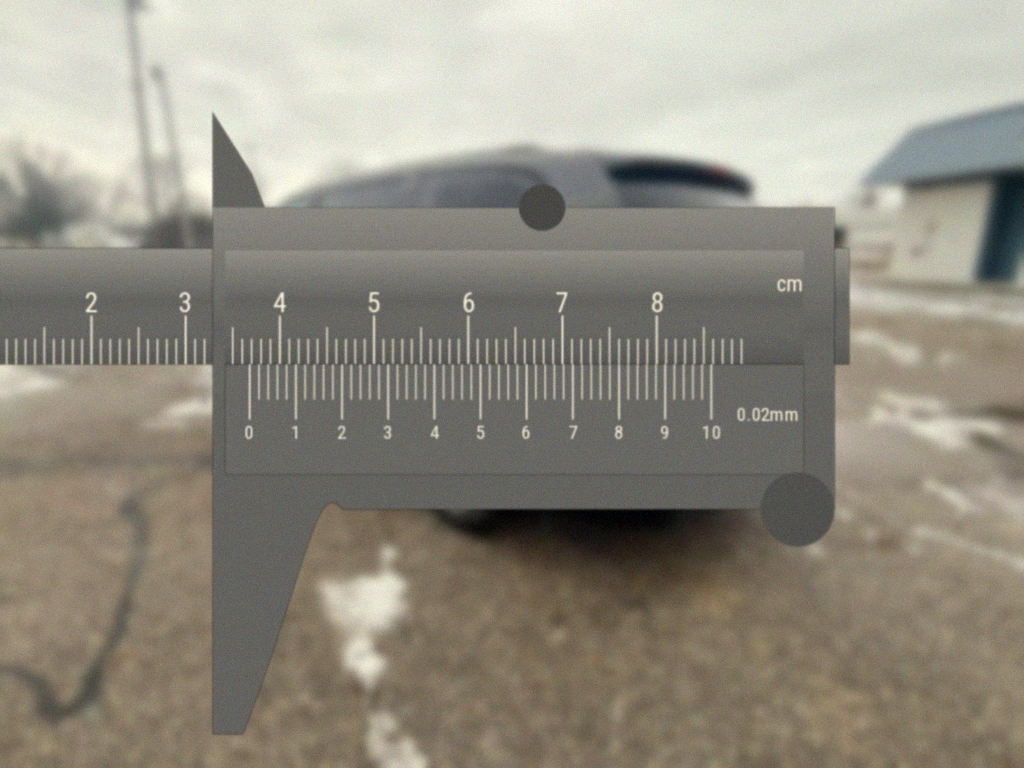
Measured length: 36.8 mm
